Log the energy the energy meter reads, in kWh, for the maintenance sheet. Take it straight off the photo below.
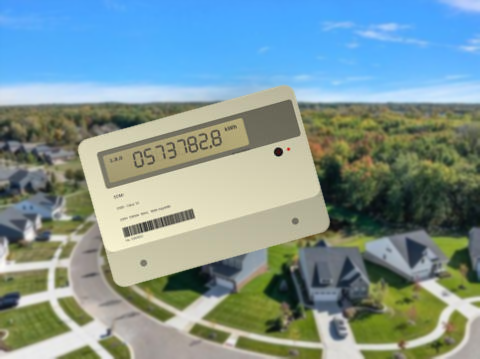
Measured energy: 573782.8 kWh
